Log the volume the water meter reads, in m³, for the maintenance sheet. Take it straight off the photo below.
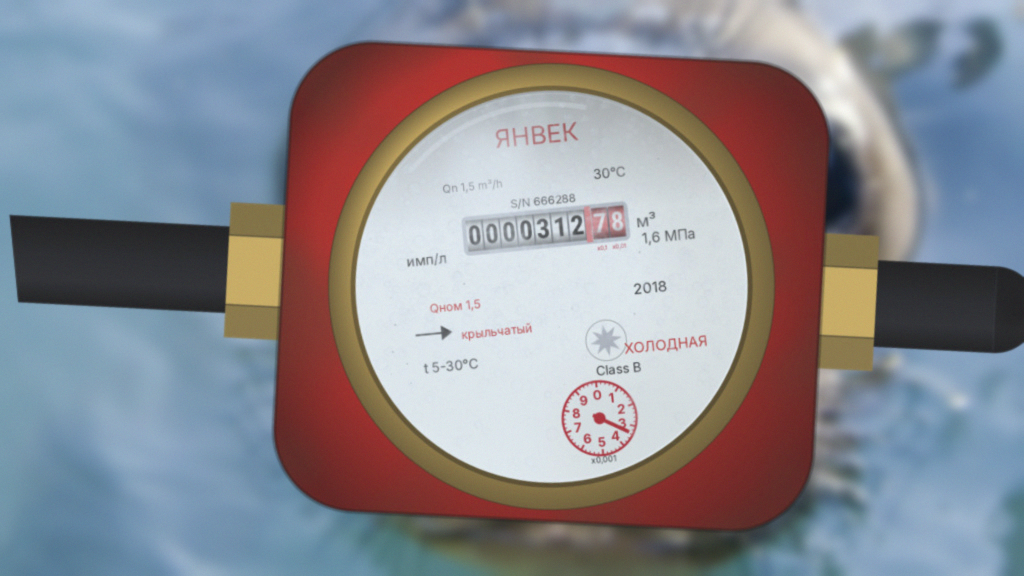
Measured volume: 312.783 m³
